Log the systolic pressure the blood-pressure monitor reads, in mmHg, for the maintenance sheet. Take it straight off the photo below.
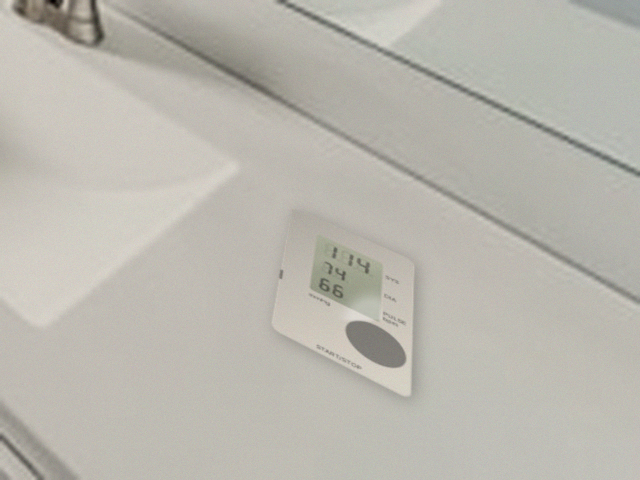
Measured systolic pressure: 114 mmHg
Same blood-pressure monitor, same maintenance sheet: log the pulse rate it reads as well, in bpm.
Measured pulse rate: 66 bpm
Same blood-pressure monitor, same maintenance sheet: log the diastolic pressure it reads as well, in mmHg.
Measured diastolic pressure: 74 mmHg
